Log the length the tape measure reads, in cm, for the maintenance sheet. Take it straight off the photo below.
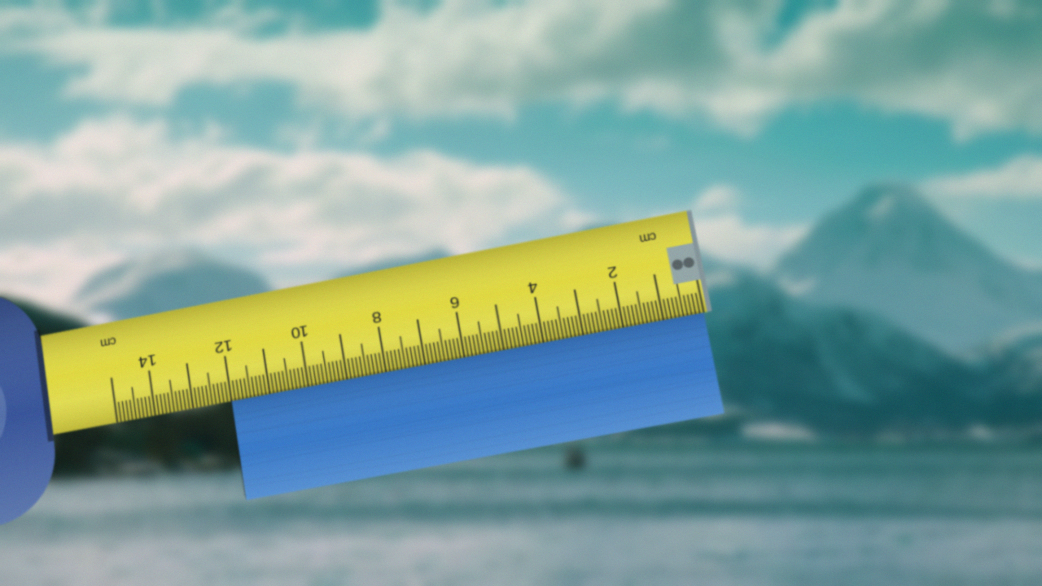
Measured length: 12 cm
